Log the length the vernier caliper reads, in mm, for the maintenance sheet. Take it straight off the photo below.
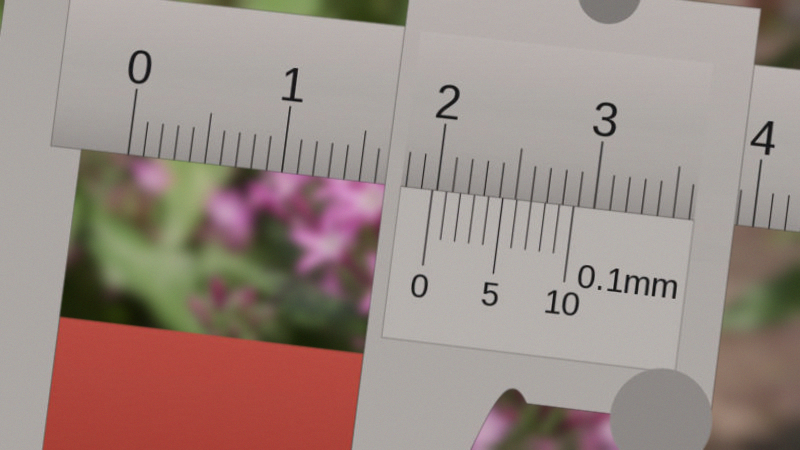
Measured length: 19.7 mm
